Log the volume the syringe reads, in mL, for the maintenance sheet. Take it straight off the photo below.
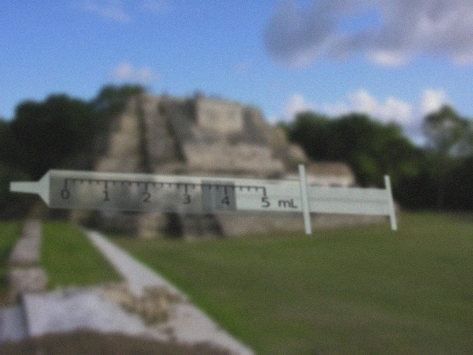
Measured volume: 3.4 mL
